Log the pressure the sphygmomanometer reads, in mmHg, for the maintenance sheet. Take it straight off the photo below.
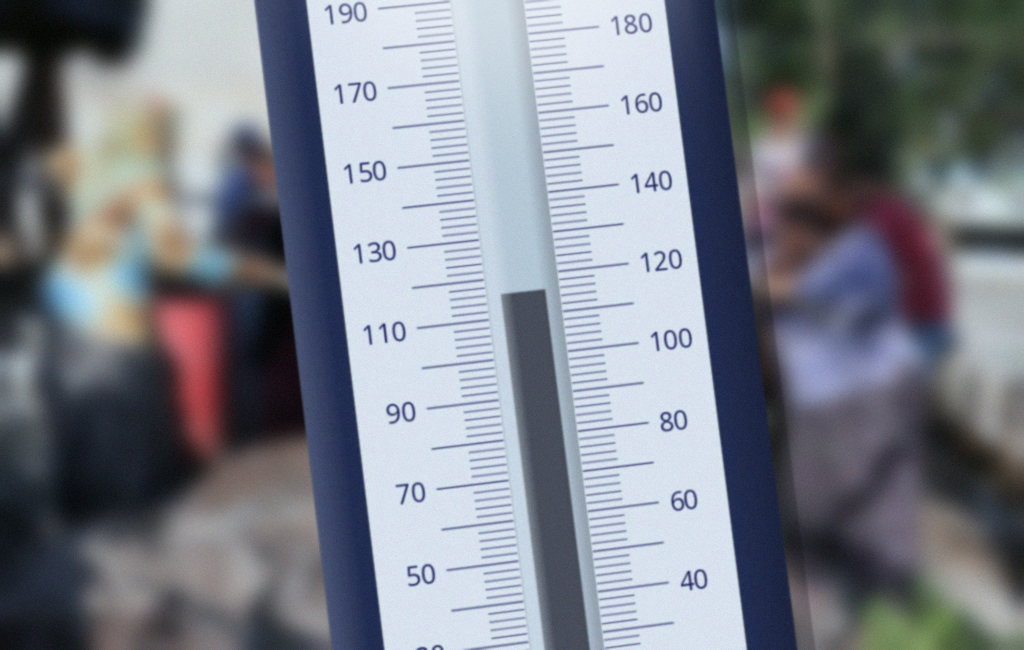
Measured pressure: 116 mmHg
